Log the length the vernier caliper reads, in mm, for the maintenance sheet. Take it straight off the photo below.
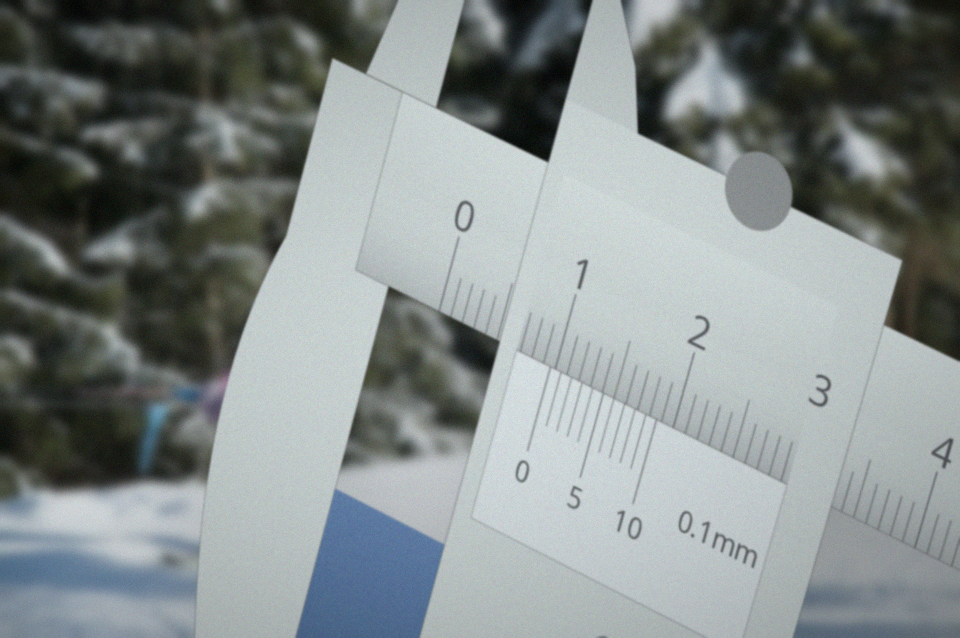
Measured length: 9.6 mm
